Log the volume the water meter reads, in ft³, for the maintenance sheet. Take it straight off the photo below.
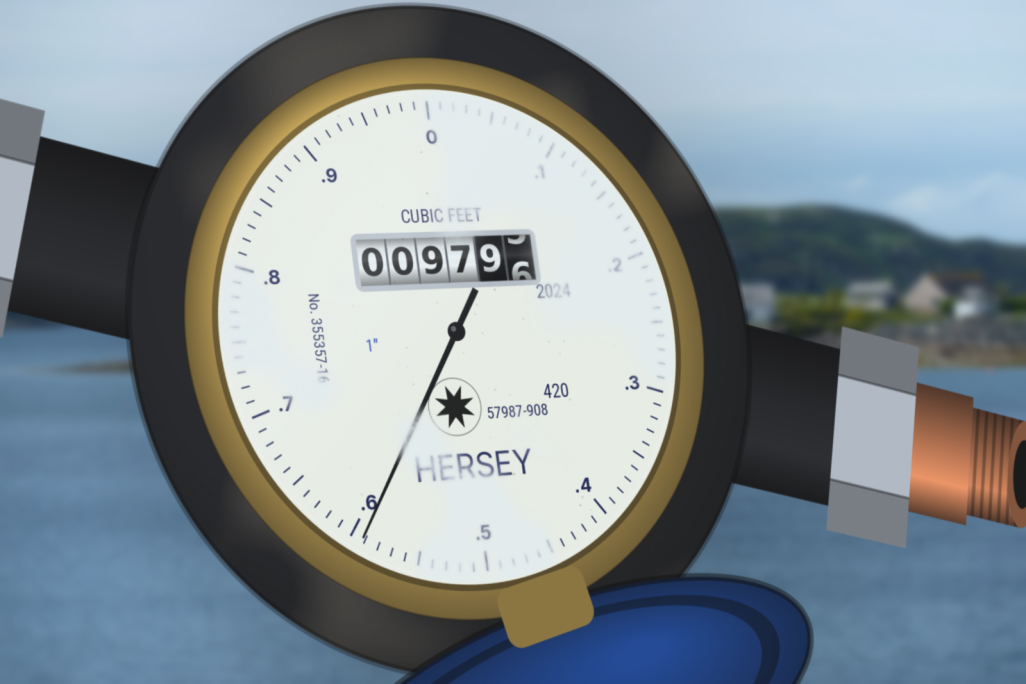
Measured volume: 9795.59 ft³
